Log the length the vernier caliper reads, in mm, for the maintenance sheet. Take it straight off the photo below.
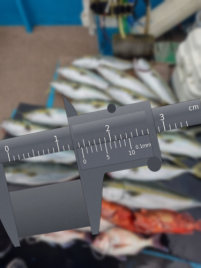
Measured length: 14.4 mm
